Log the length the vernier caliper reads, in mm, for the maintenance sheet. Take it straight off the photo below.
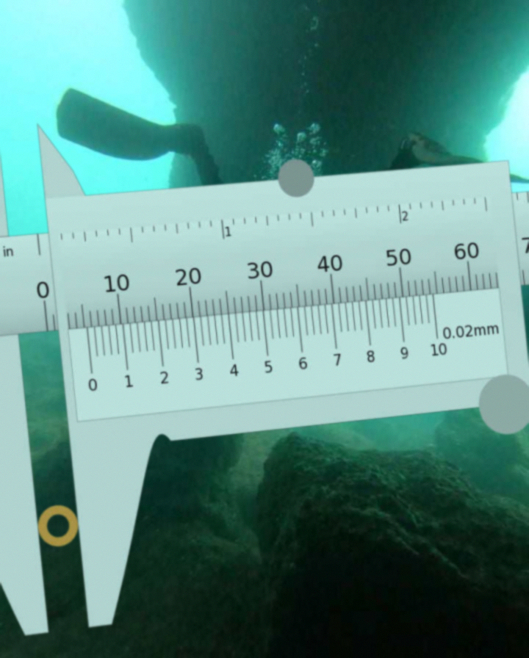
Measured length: 5.4 mm
